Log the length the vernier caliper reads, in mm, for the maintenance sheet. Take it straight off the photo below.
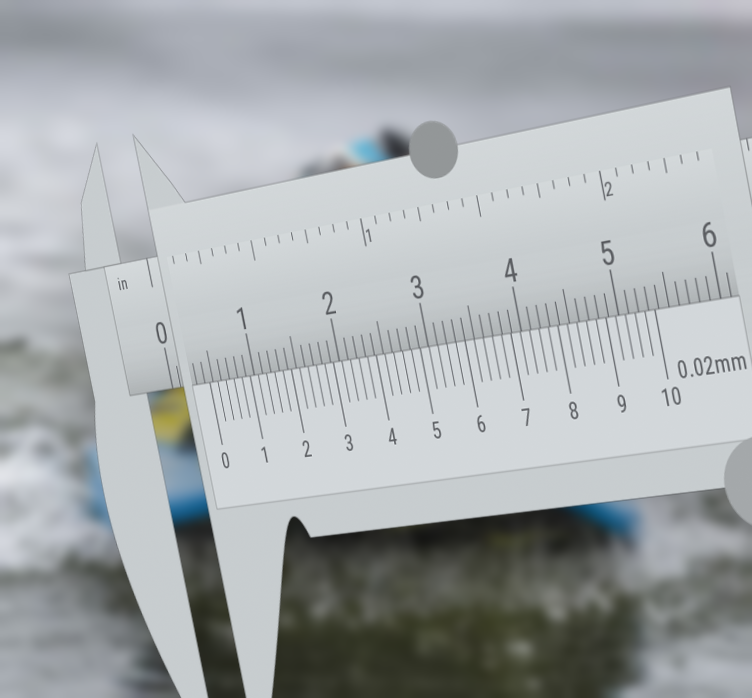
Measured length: 4.6 mm
